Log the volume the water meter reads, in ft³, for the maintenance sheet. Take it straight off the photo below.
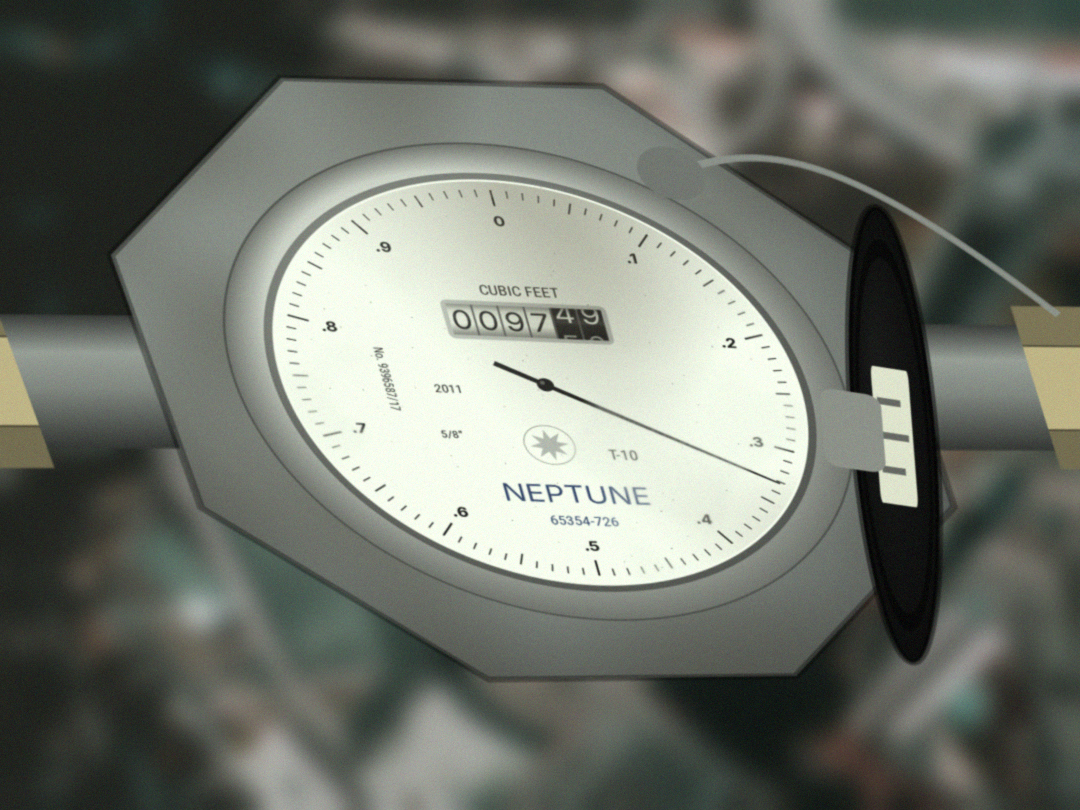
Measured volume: 9749.33 ft³
